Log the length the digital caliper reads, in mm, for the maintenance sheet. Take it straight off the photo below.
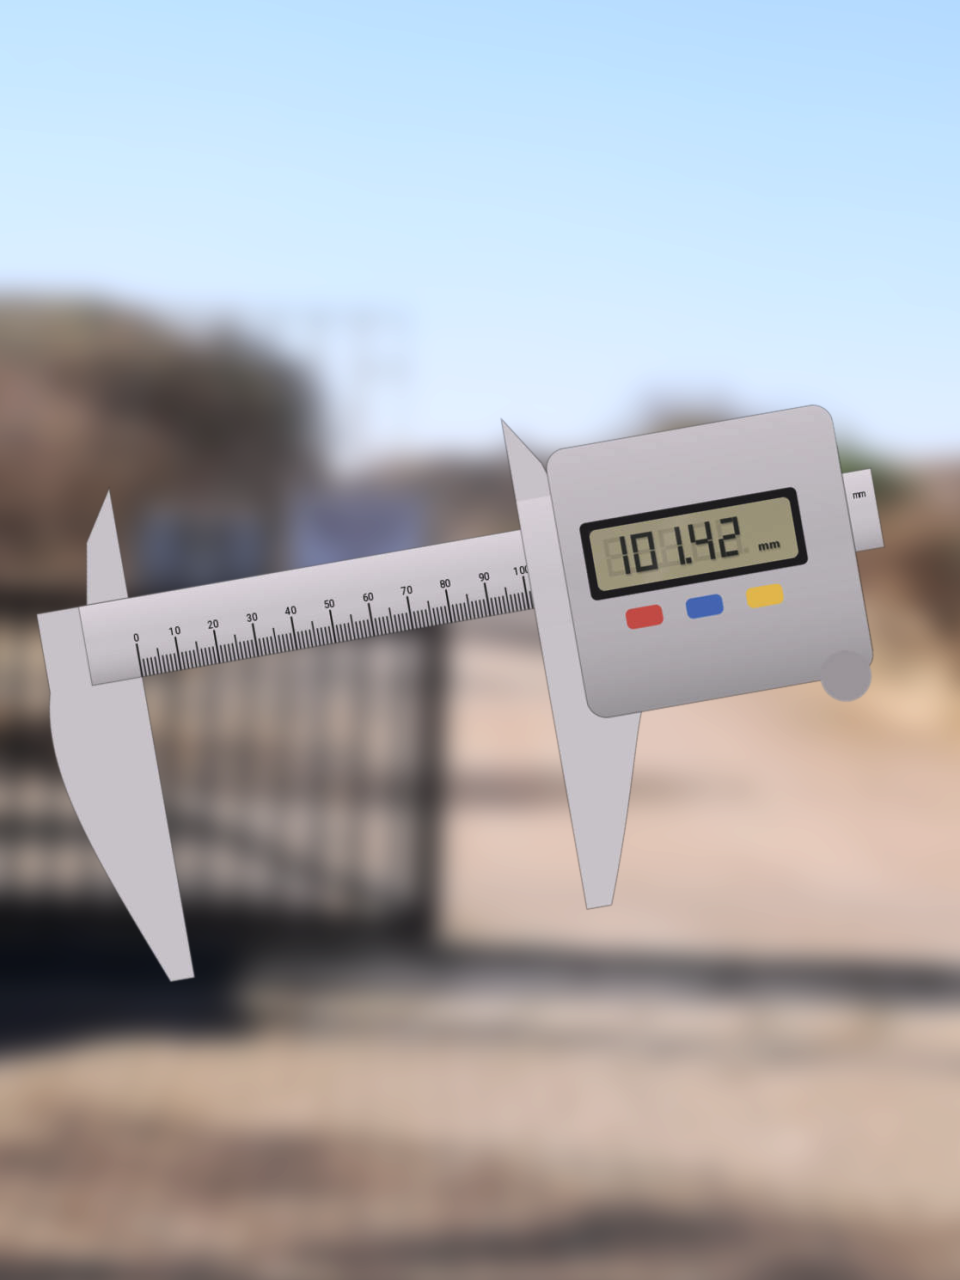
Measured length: 101.42 mm
